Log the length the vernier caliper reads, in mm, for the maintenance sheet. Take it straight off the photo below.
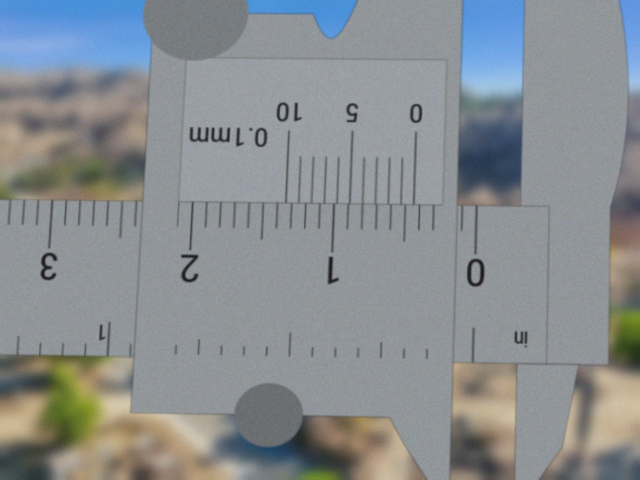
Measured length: 4.4 mm
